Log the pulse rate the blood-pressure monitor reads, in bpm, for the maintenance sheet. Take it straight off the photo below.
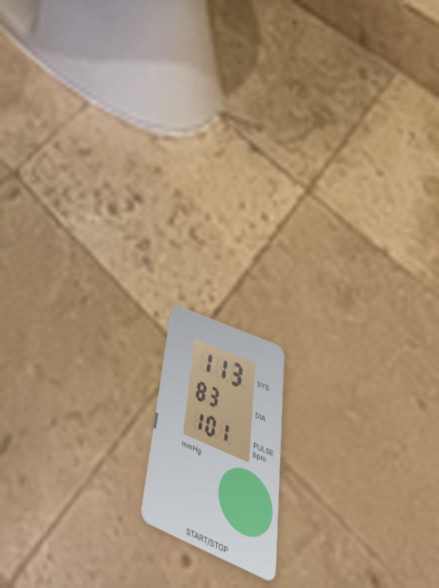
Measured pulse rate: 101 bpm
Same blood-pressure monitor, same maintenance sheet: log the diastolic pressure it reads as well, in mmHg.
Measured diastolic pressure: 83 mmHg
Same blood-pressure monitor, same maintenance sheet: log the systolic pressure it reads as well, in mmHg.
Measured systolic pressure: 113 mmHg
